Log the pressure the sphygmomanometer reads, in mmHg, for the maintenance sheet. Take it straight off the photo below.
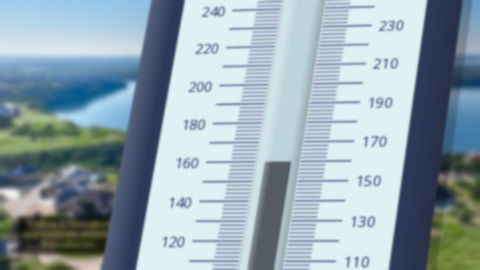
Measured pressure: 160 mmHg
